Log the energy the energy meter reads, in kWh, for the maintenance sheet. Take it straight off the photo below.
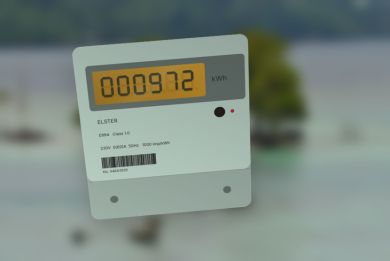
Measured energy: 972 kWh
